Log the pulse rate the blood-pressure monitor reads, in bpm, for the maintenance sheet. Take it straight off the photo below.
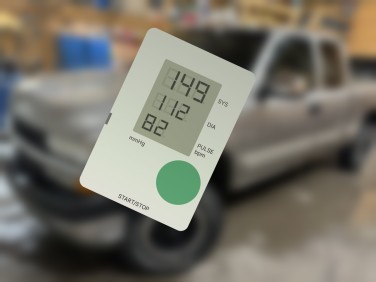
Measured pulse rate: 82 bpm
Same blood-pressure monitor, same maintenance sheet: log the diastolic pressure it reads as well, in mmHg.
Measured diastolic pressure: 112 mmHg
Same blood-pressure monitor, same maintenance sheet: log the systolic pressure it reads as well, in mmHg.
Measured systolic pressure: 149 mmHg
